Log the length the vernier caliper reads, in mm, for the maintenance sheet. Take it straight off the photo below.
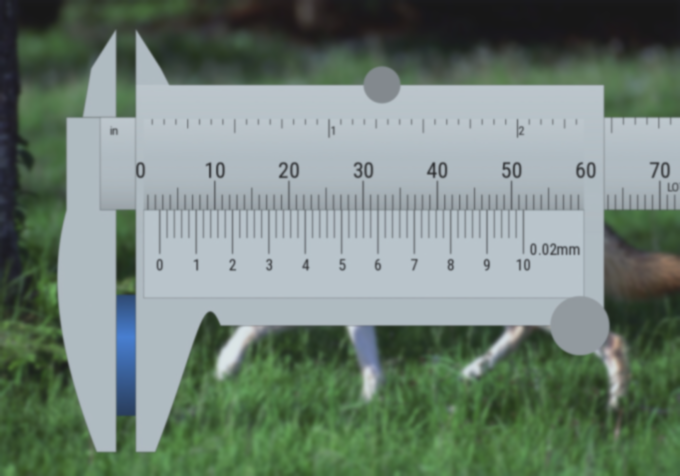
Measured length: 2.6 mm
